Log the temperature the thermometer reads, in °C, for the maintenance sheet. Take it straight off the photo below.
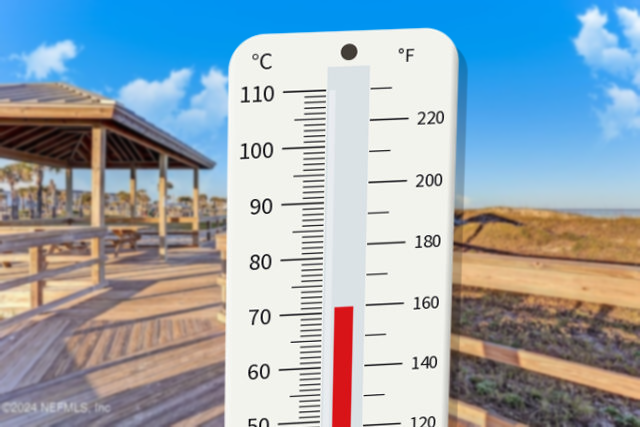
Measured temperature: 71 °C
